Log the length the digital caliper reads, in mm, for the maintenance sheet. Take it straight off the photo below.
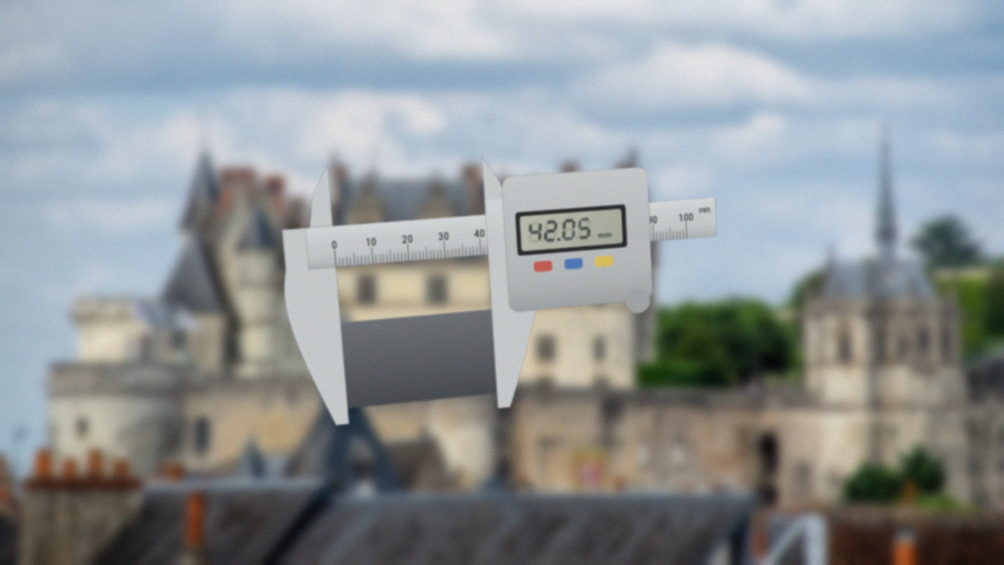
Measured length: 42.05 mm
